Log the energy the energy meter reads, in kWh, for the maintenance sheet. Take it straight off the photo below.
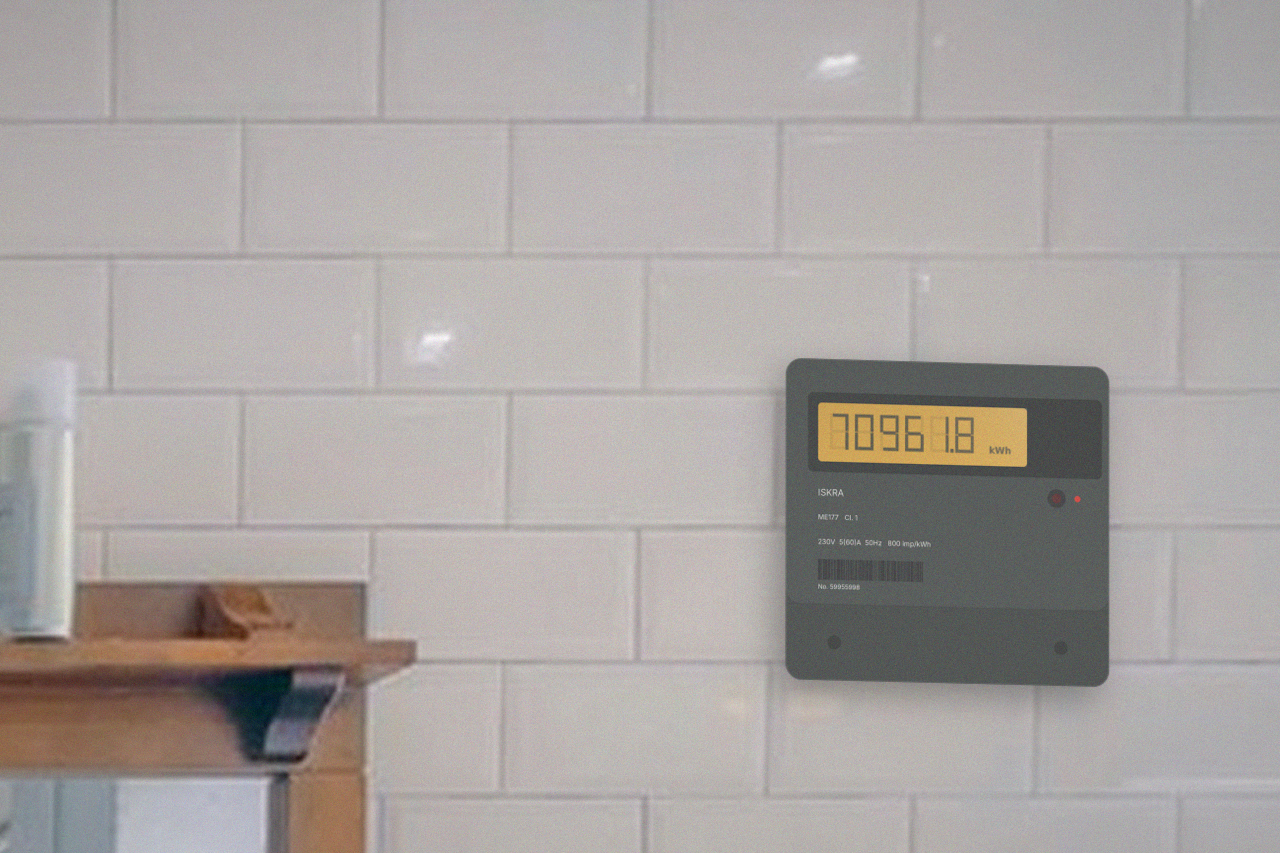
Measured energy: 70961.8 kWh
